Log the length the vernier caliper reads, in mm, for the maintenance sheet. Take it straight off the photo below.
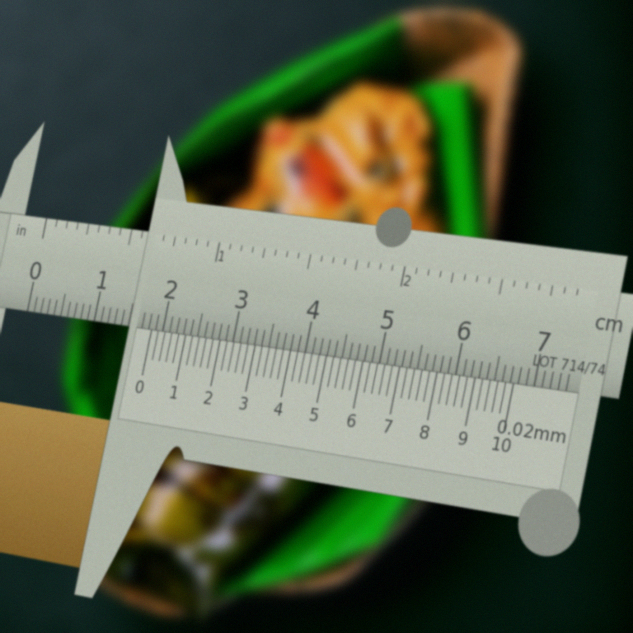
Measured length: 18.4 mm
